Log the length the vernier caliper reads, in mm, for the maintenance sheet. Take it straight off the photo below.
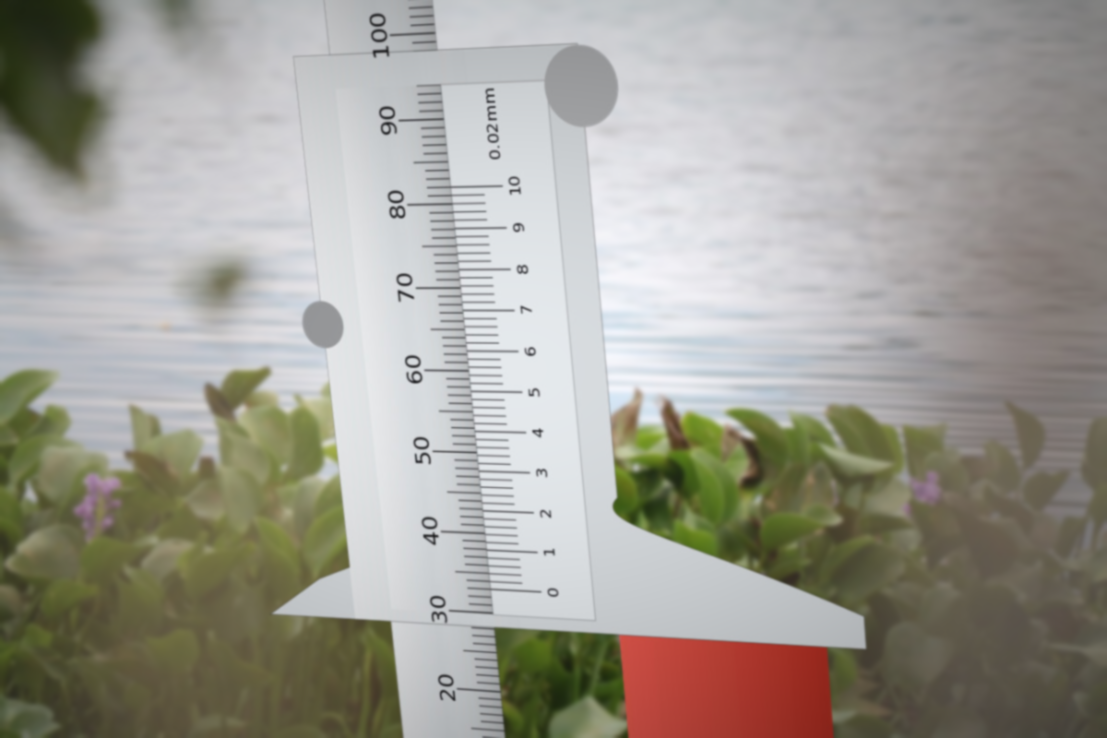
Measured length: 33.0 mm
